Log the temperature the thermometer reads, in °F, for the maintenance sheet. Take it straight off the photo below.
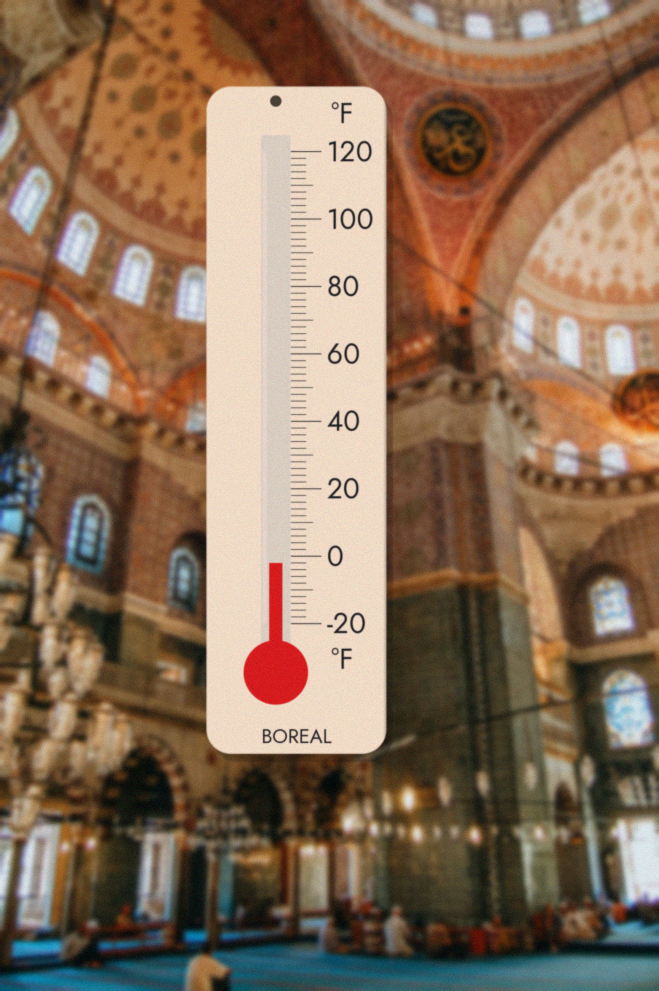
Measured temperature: -2 °F
